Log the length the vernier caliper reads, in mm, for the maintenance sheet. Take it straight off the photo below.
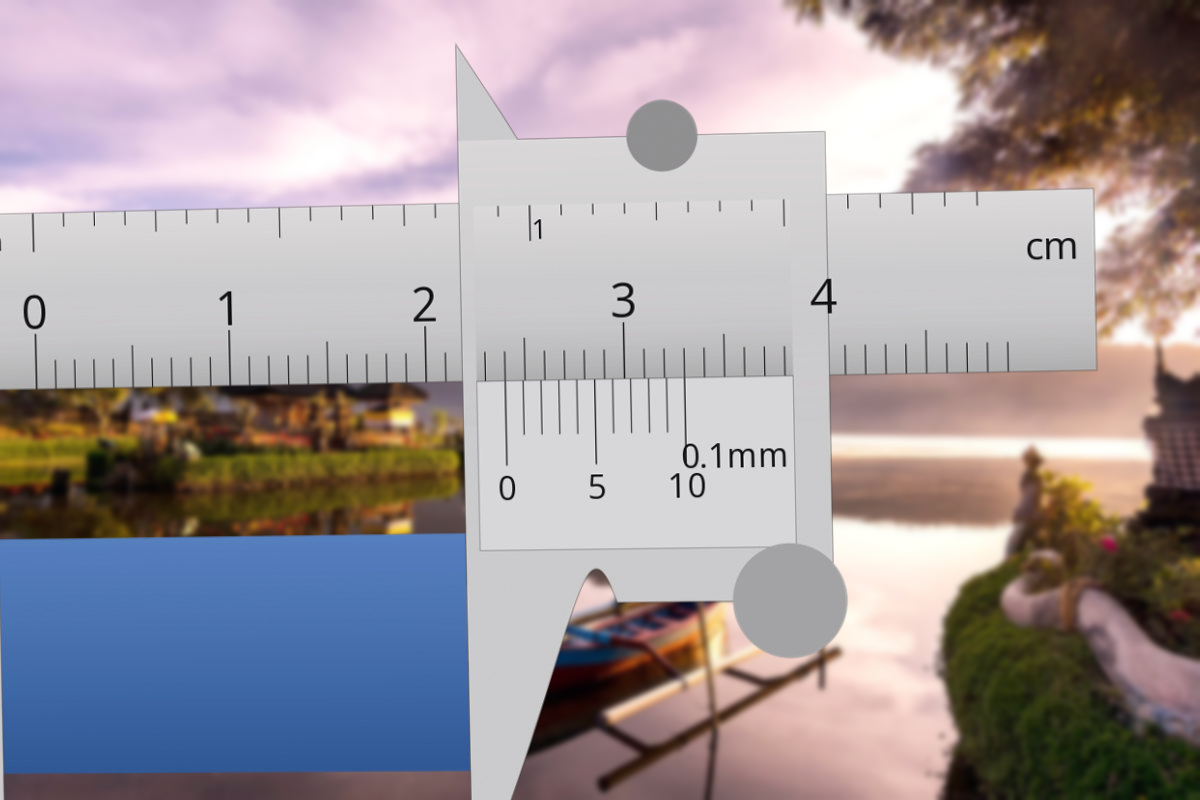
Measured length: 24.0 mm
